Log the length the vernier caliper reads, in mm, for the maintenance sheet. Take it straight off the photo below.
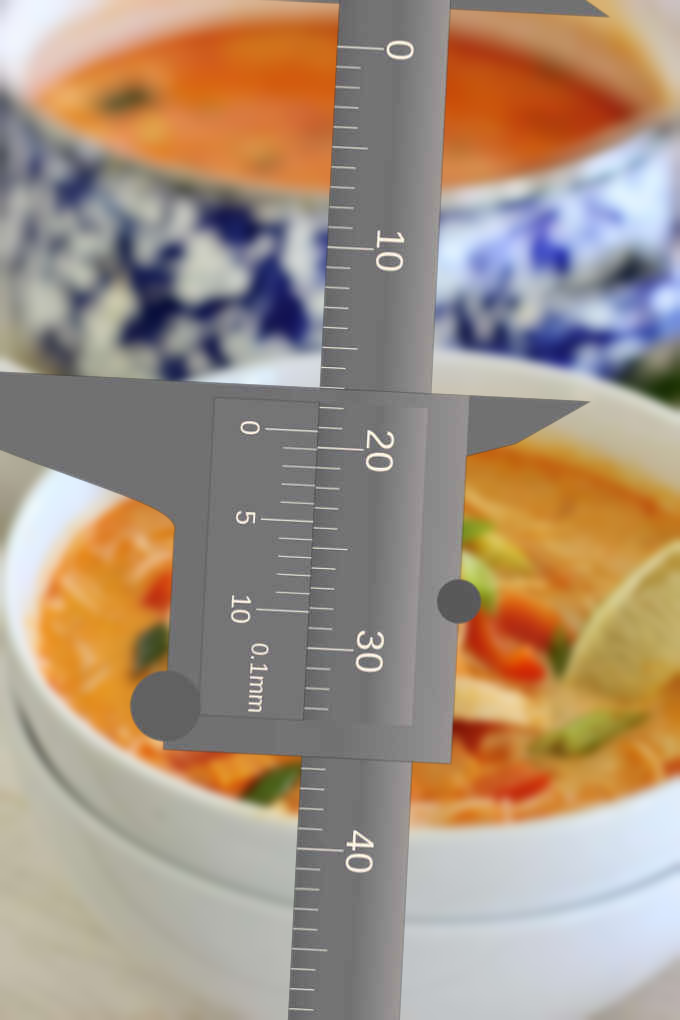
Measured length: 19.2 mm
